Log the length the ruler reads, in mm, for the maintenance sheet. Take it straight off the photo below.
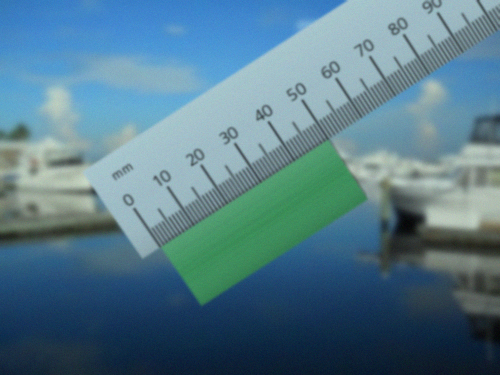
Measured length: 50 mm
